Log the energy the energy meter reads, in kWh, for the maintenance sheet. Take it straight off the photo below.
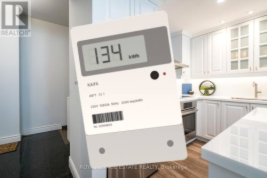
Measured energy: 134 kWh
